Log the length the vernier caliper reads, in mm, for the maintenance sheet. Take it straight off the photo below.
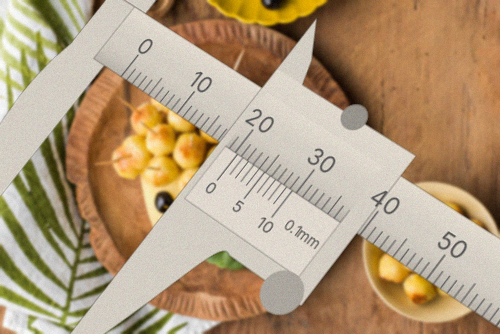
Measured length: 20.4 mm
